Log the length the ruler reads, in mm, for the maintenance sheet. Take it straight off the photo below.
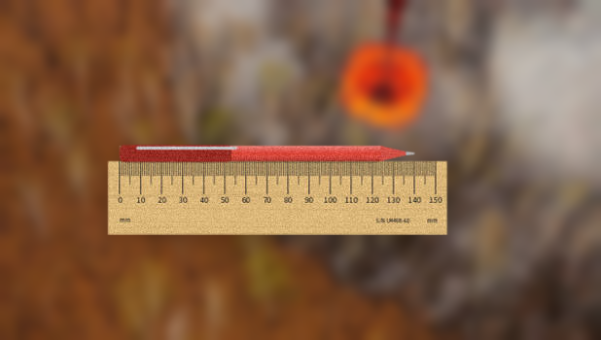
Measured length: 140 mm
